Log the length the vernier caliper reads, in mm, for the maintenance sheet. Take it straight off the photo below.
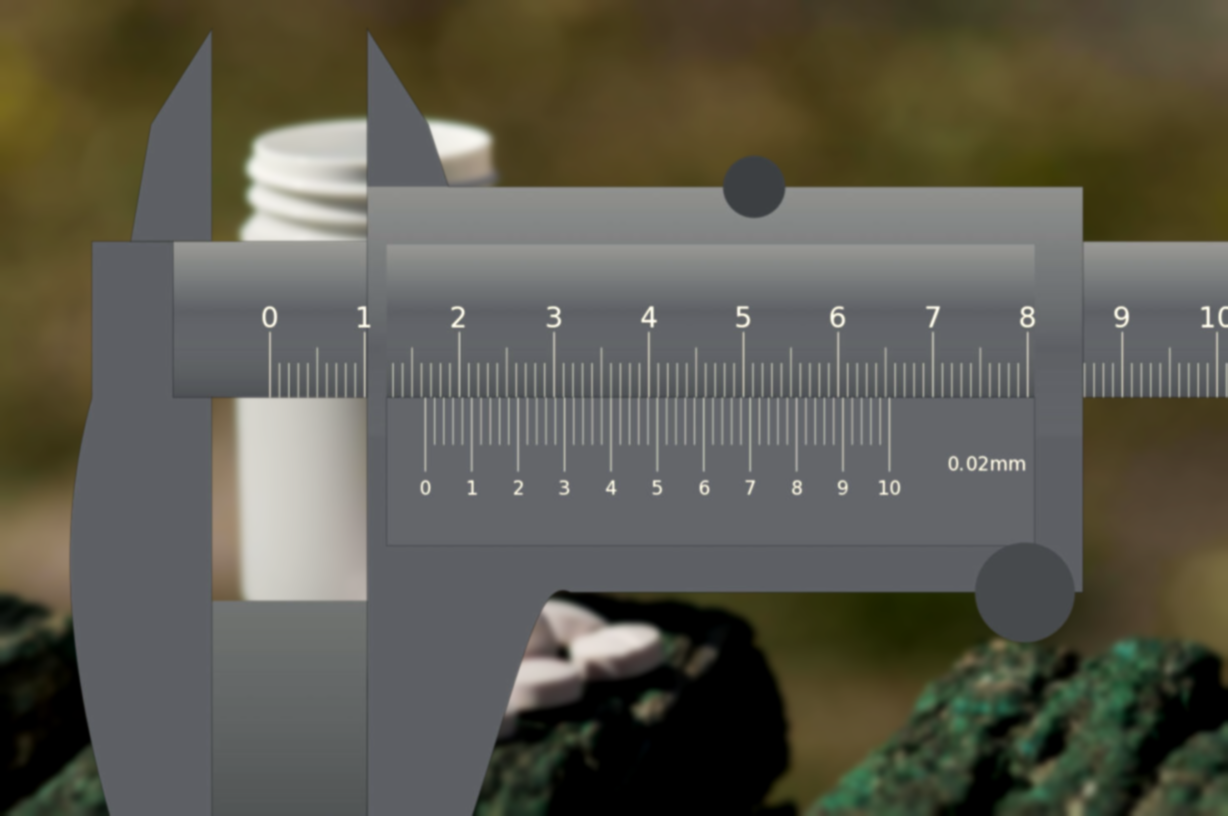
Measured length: 16.4 mm
